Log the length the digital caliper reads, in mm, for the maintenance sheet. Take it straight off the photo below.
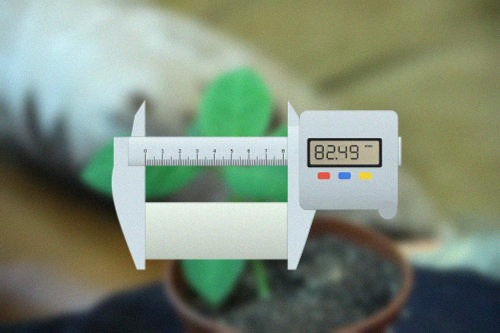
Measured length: 82.49 mm
